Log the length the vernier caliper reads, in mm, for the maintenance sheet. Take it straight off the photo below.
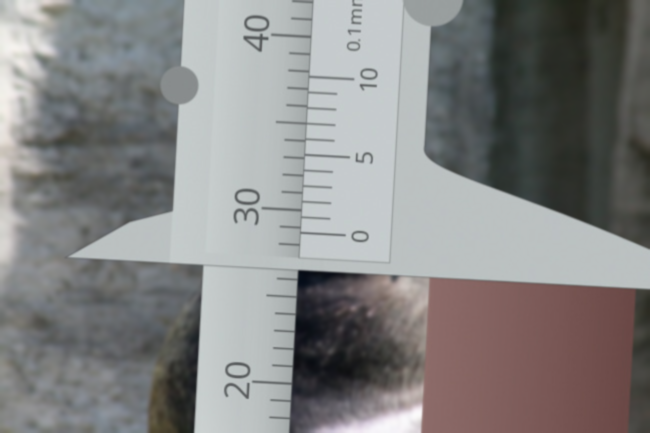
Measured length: 28.7 mm
